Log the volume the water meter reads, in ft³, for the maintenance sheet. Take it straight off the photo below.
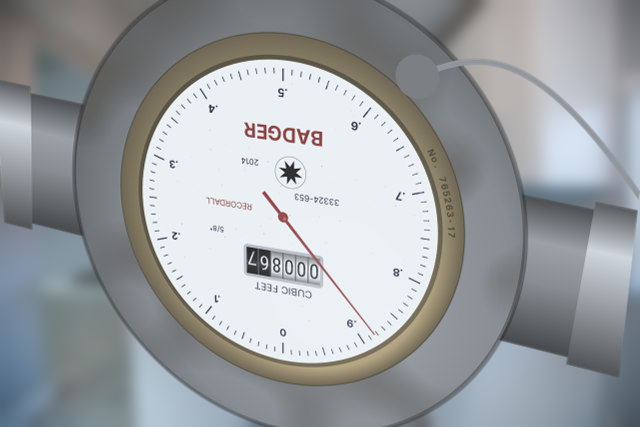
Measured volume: 866.88 ft³
